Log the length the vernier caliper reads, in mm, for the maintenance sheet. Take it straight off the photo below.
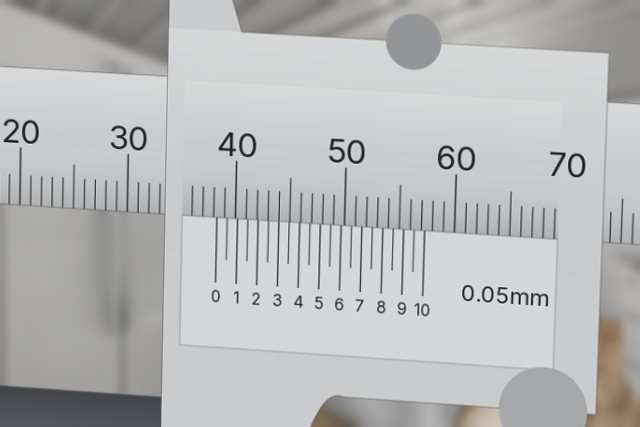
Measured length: 38.3 mm
